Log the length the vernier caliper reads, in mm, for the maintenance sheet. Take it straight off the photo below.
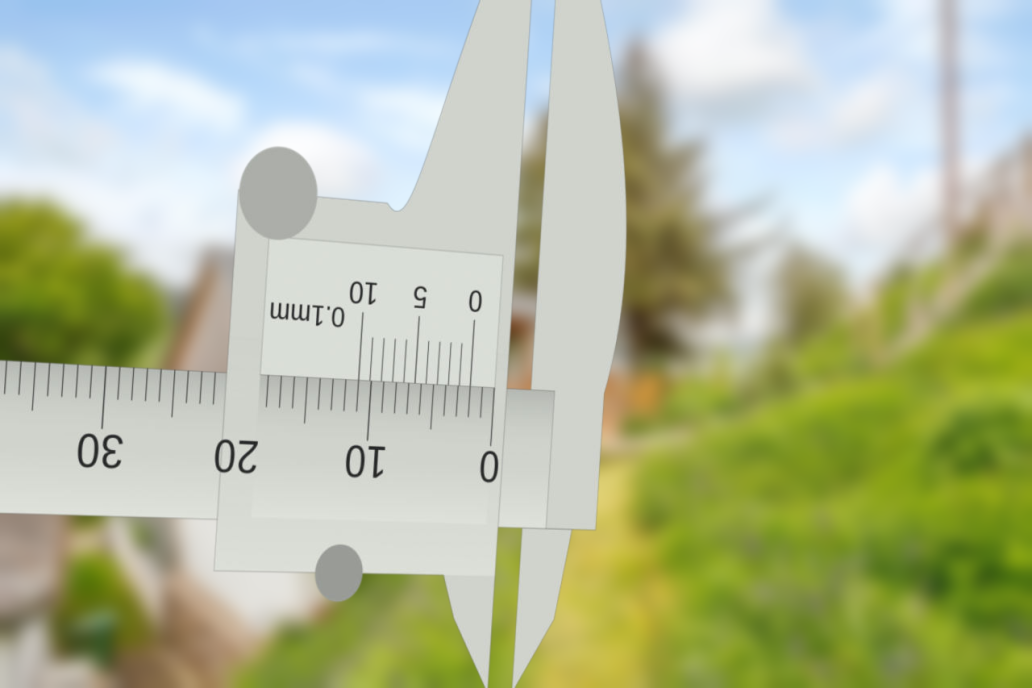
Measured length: 2.0 mm
